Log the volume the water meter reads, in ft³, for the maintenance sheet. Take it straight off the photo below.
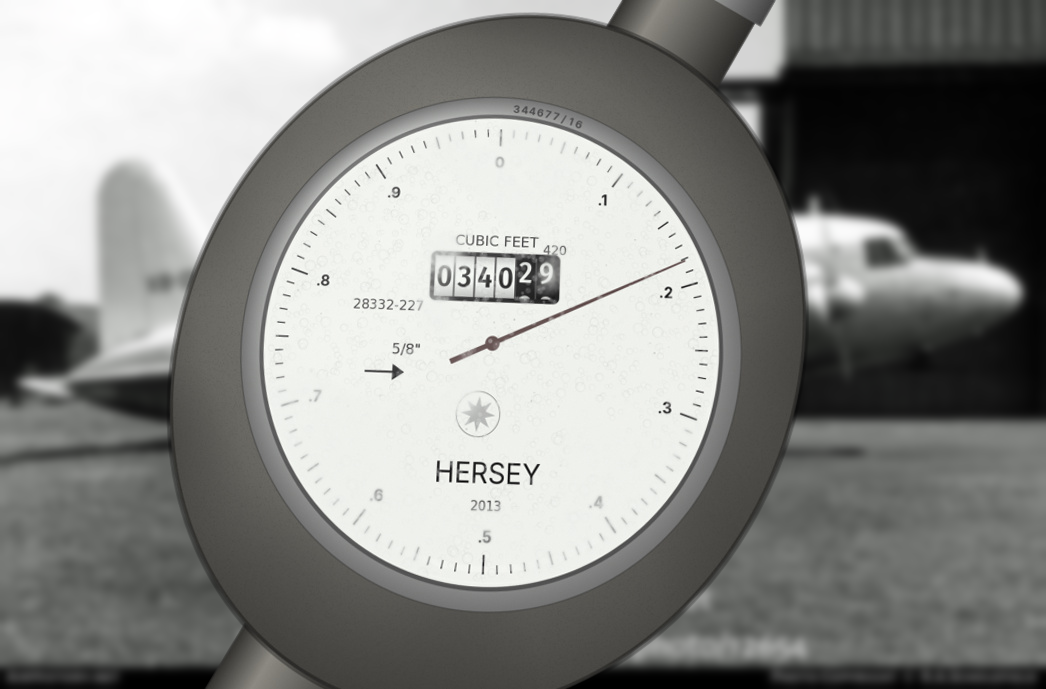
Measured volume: 34029.18 ft³
